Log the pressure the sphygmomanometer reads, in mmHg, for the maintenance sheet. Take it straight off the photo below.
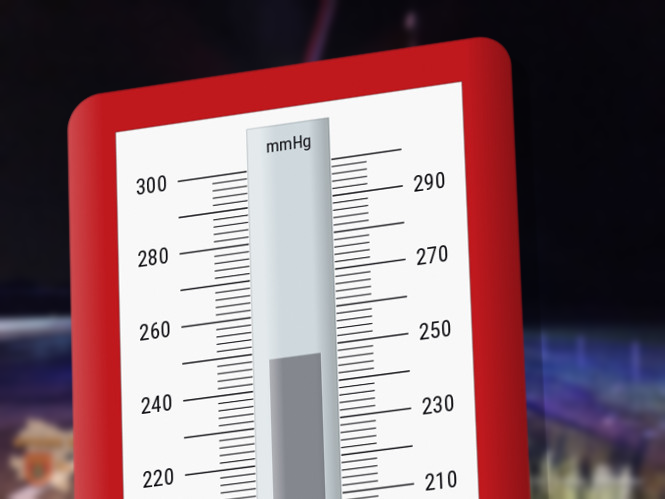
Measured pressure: 248 mmHg
